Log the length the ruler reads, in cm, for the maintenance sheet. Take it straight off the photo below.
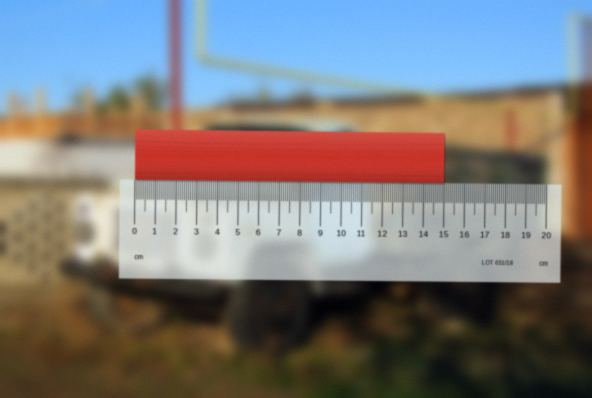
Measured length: 15 cm
